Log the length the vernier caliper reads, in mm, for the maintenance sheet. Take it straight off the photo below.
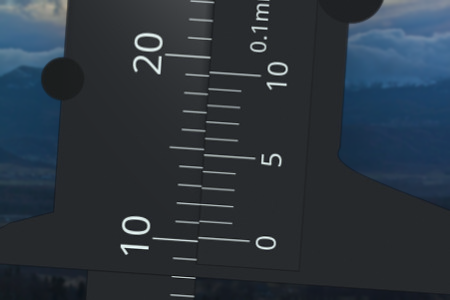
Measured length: 10.2 mm
